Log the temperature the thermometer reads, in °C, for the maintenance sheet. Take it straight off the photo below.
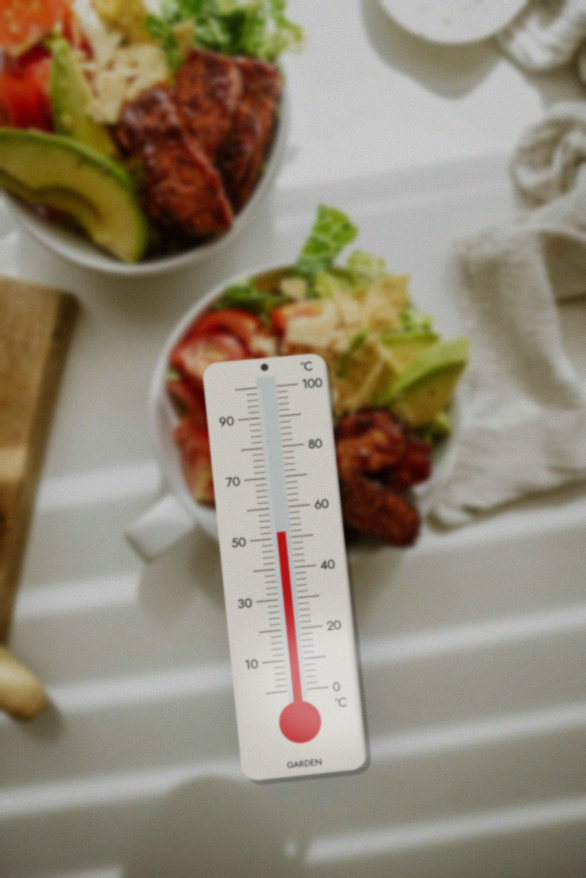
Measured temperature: 52 °C
